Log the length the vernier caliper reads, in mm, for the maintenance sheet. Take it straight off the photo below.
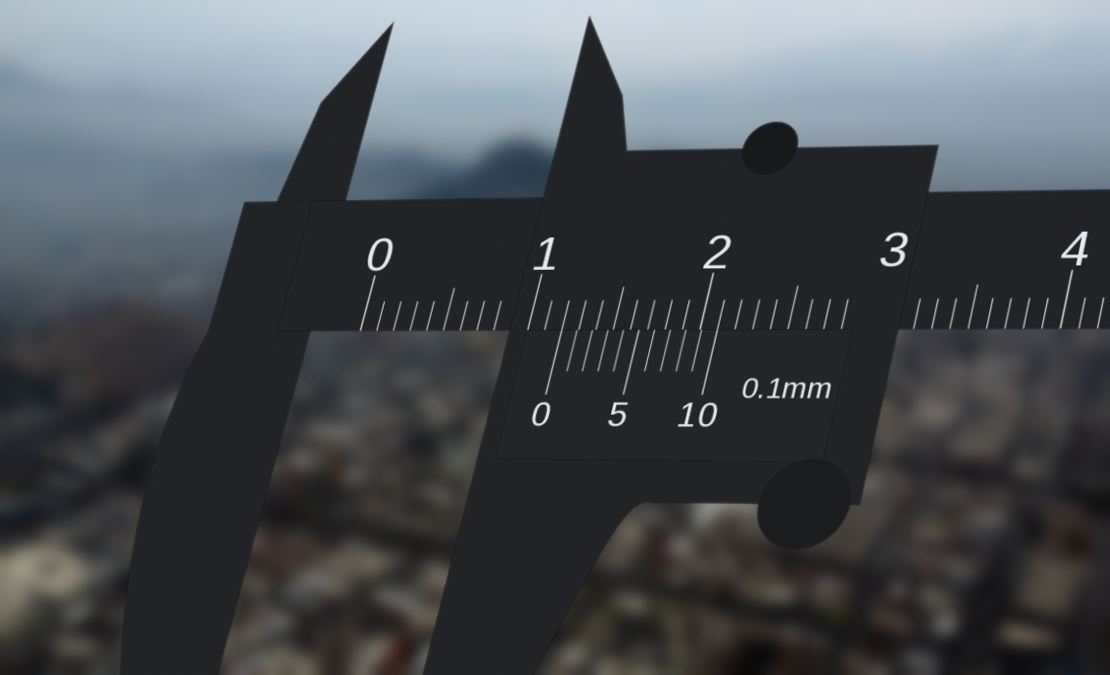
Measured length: 12.0 mm
